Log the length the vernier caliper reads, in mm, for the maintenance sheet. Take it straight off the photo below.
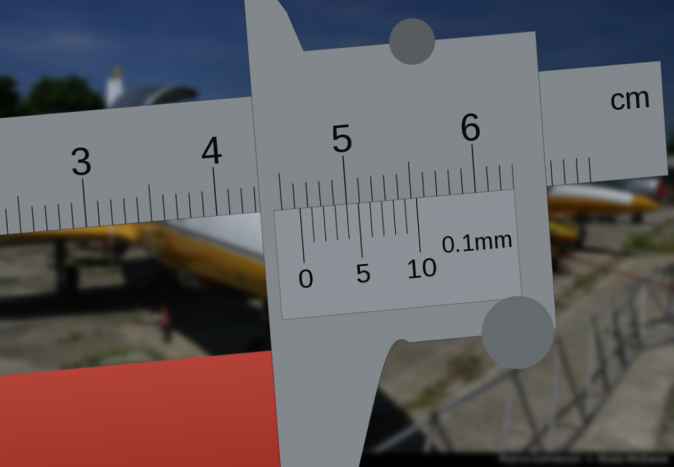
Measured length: 46.4 mm
